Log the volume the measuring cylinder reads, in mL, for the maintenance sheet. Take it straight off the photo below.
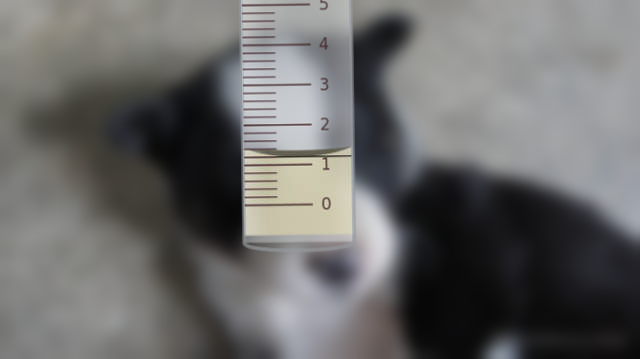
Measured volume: 1.2 mL
